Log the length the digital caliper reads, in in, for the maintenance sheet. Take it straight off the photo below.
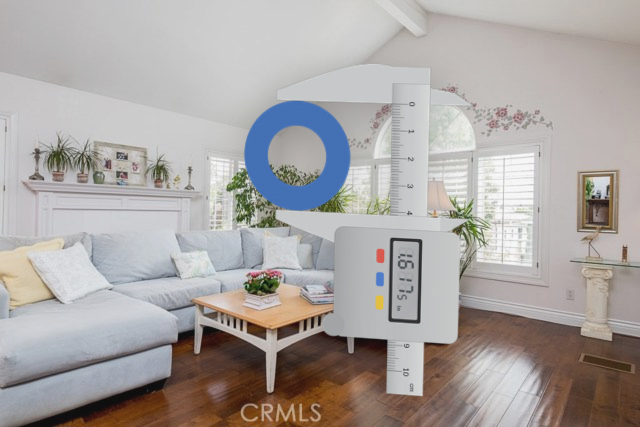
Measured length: 1.6175 in
